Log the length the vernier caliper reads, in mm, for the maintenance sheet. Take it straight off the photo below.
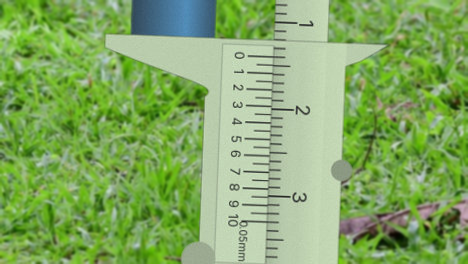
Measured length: 14.0 mm
